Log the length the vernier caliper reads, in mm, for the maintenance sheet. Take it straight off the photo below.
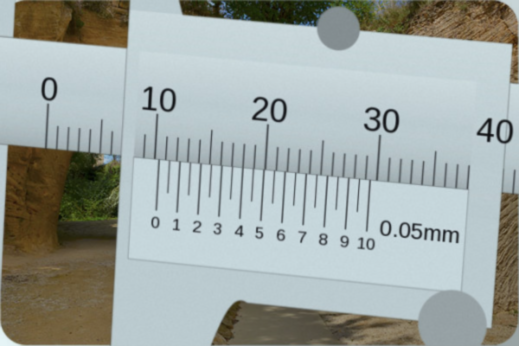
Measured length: 10.4 mm
